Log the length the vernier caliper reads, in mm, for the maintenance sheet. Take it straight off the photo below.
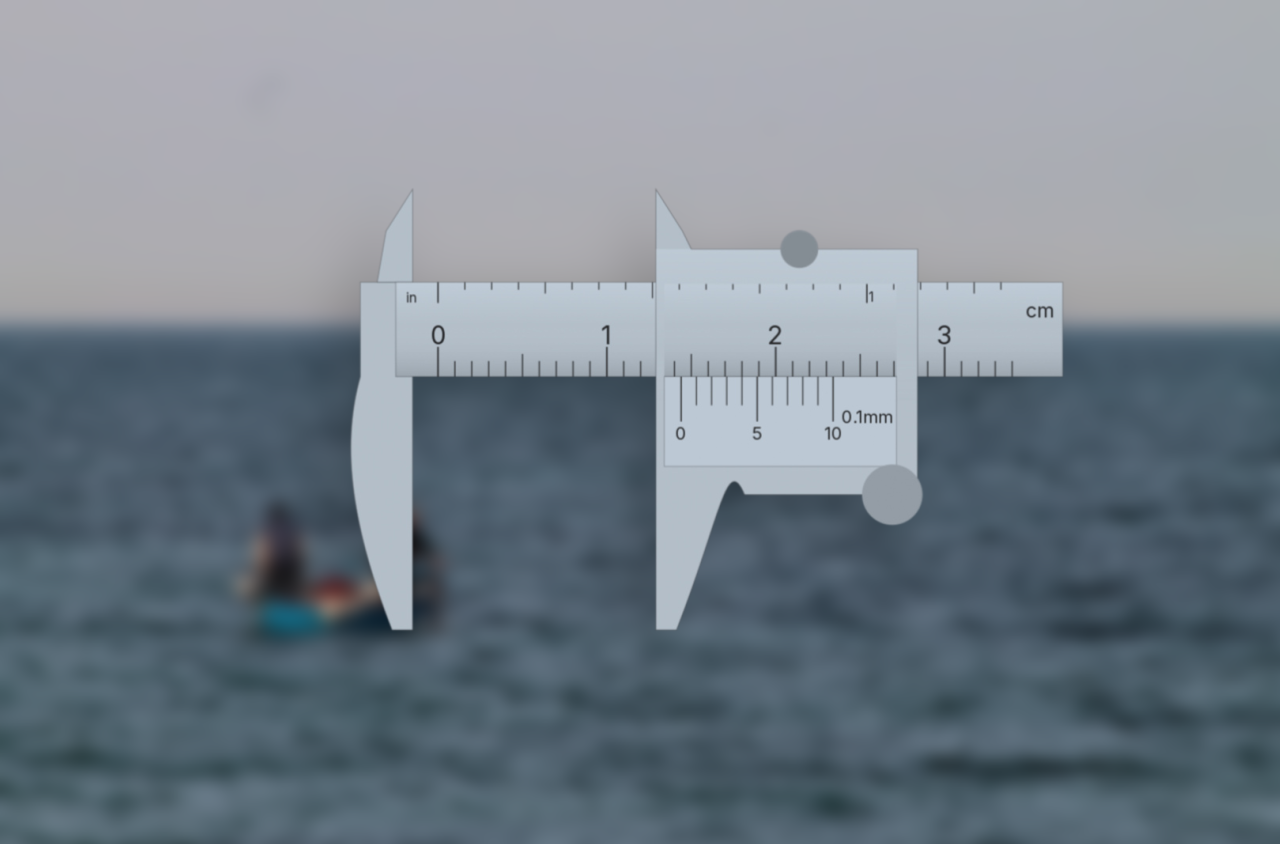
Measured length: 14.4 mm
